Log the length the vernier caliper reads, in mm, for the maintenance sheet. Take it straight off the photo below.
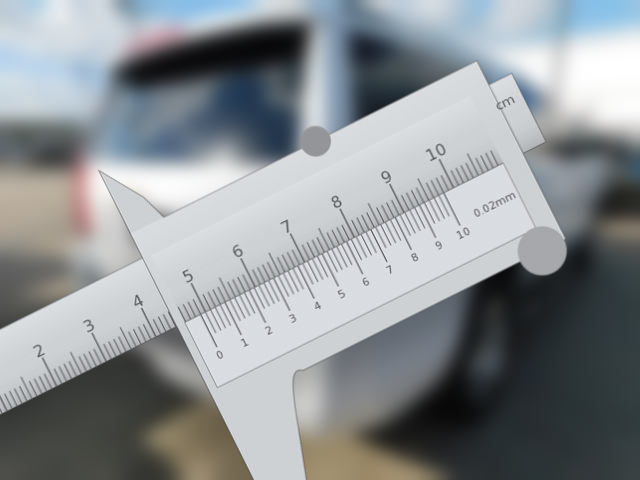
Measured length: 49.0 mm
